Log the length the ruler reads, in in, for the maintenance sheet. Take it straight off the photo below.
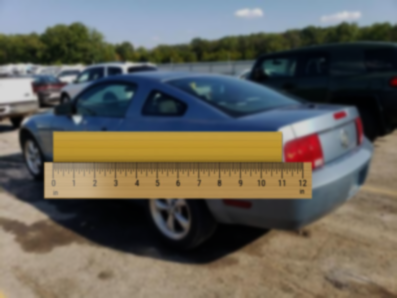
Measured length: 11 in
